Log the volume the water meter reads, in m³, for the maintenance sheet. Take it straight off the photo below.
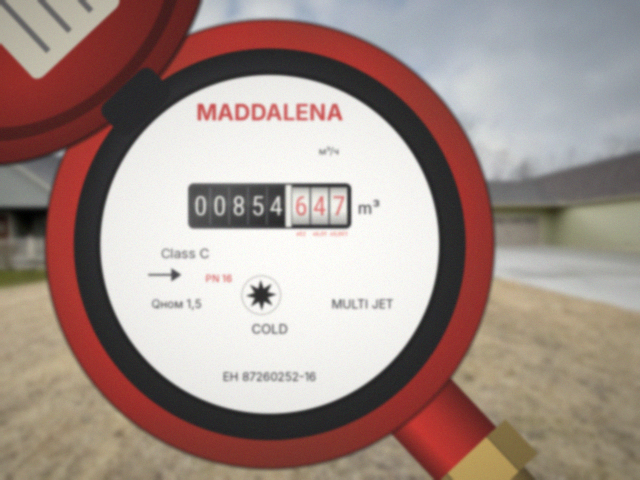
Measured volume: 854.647 m³
